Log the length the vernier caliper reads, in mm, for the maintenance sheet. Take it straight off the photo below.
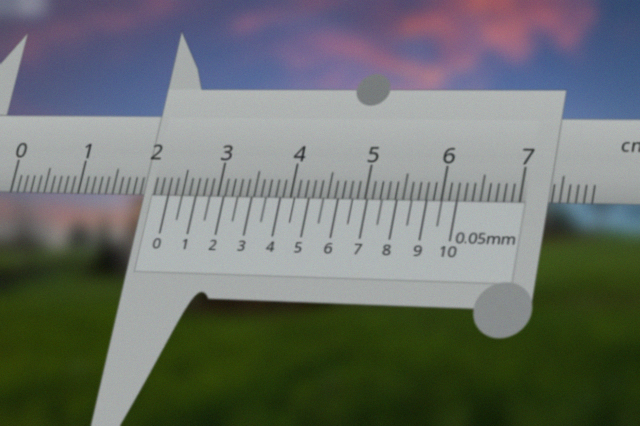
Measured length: 23.0 mm
